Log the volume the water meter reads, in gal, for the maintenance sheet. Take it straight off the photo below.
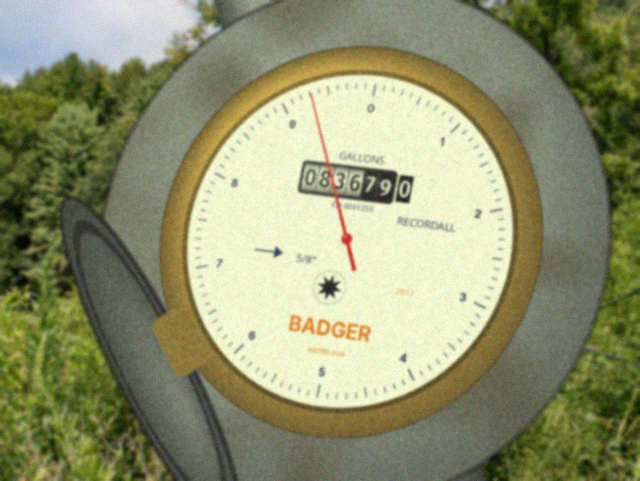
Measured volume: 836789.3 gal
